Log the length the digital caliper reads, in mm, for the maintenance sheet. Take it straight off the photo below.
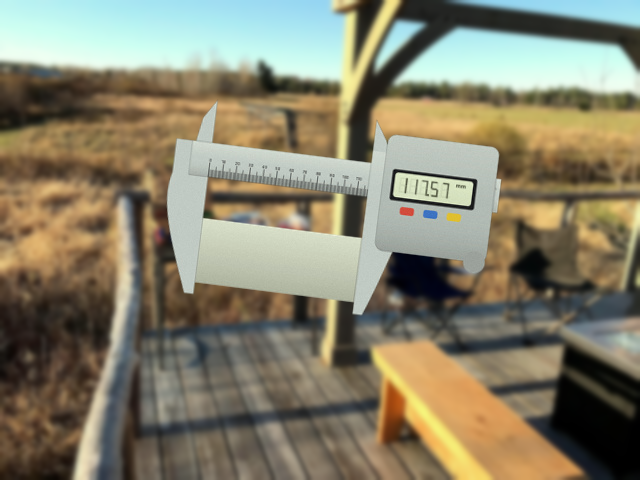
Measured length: 117.57 mm
